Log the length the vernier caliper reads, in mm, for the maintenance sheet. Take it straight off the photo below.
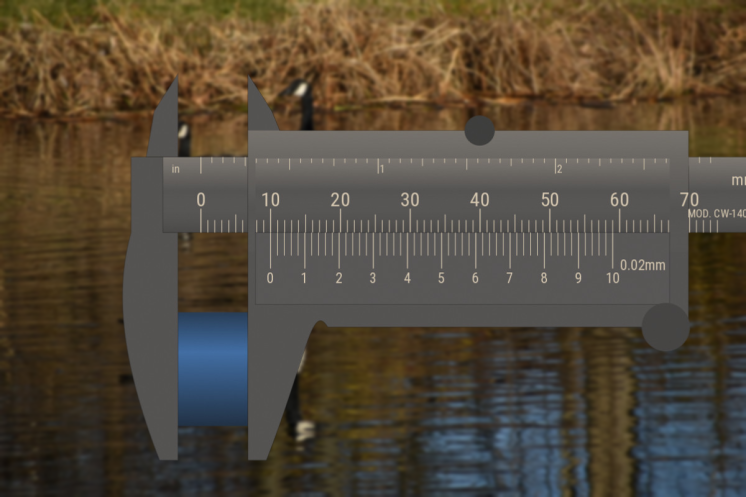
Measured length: 10.0 mm
